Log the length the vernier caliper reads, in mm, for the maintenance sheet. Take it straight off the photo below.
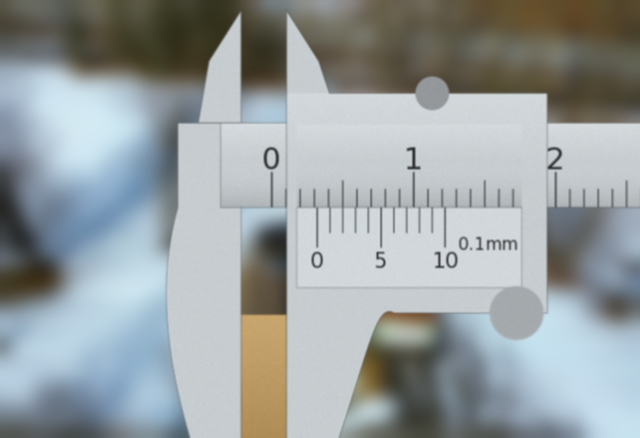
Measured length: 3.2 mm
